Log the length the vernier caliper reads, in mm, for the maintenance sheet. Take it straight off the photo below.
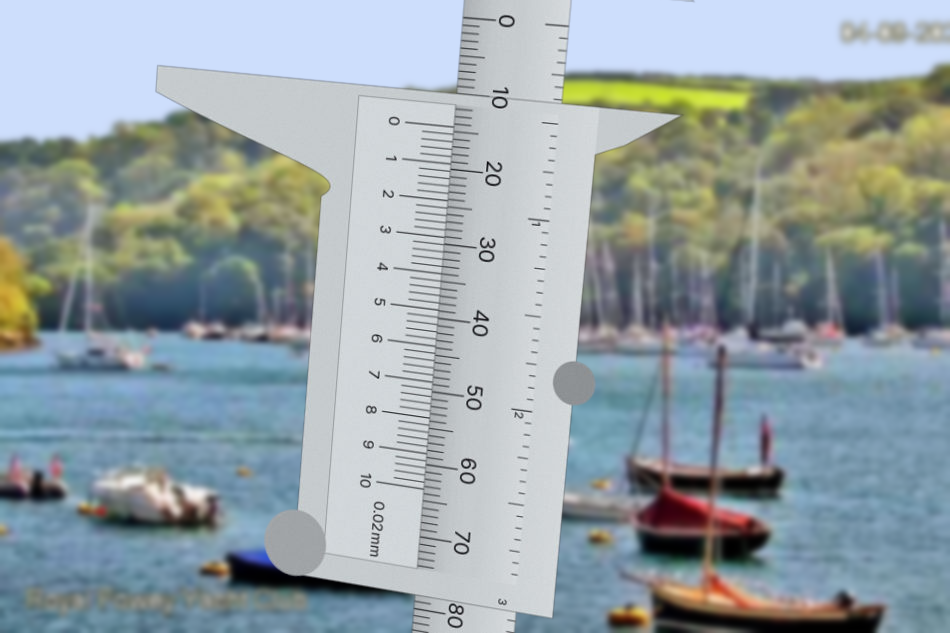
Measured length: 14.4 mm
